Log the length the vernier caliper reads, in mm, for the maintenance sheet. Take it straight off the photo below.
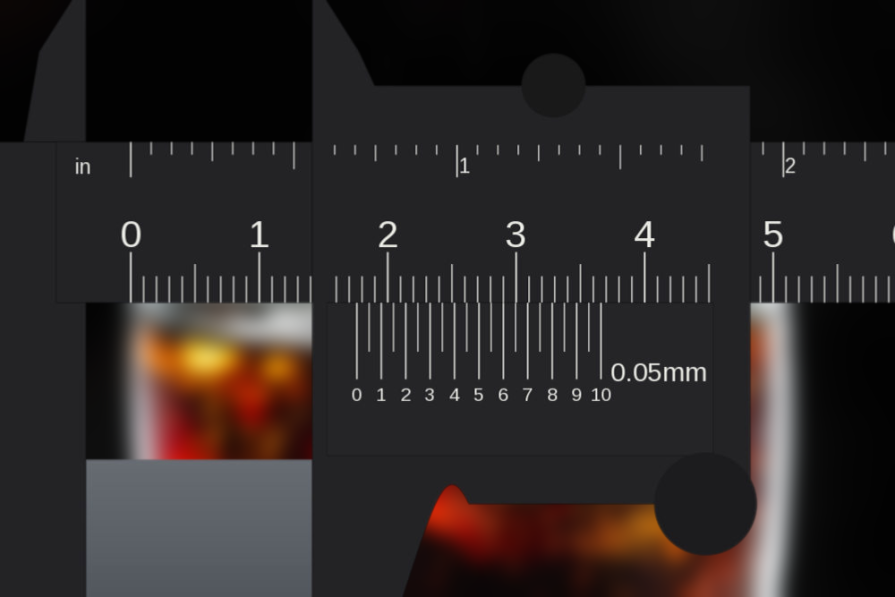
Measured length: 17.6 mm
